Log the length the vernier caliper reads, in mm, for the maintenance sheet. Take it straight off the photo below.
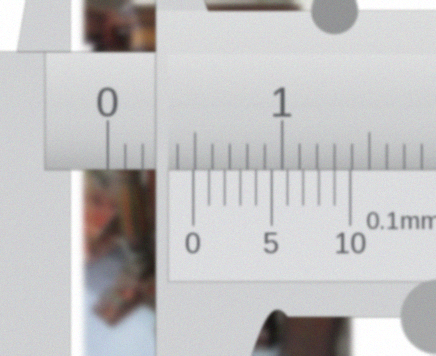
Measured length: 4.9 mm
